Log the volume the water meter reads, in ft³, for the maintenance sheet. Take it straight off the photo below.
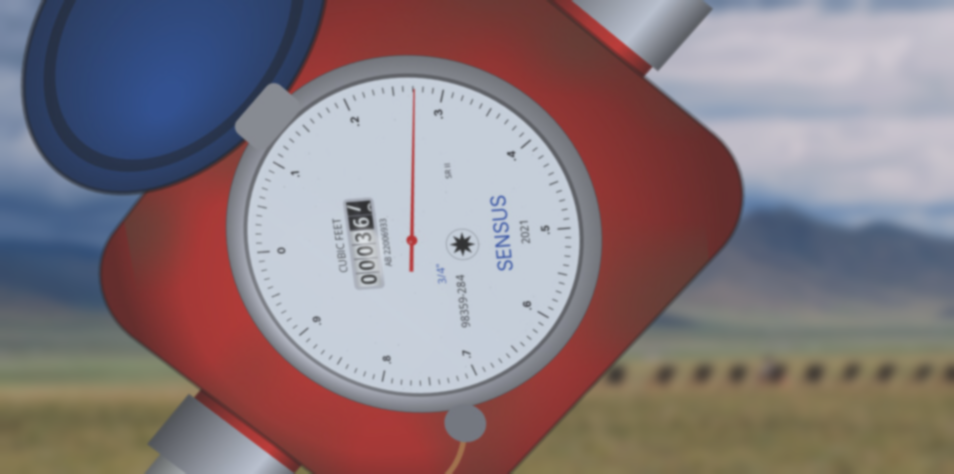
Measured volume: 367.27 ft³
